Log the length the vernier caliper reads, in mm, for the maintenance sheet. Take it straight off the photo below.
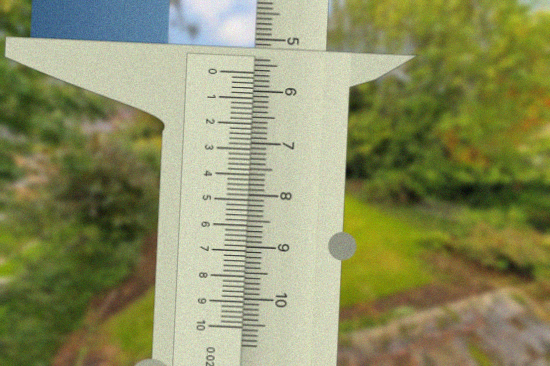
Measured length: 56.5 mm
